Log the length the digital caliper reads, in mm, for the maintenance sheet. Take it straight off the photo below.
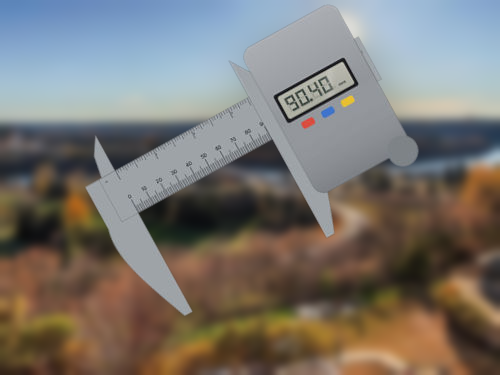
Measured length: 90.40 mm
